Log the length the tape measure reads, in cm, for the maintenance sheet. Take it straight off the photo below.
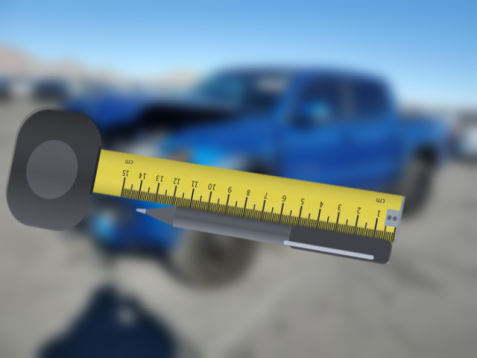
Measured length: 14 cm
